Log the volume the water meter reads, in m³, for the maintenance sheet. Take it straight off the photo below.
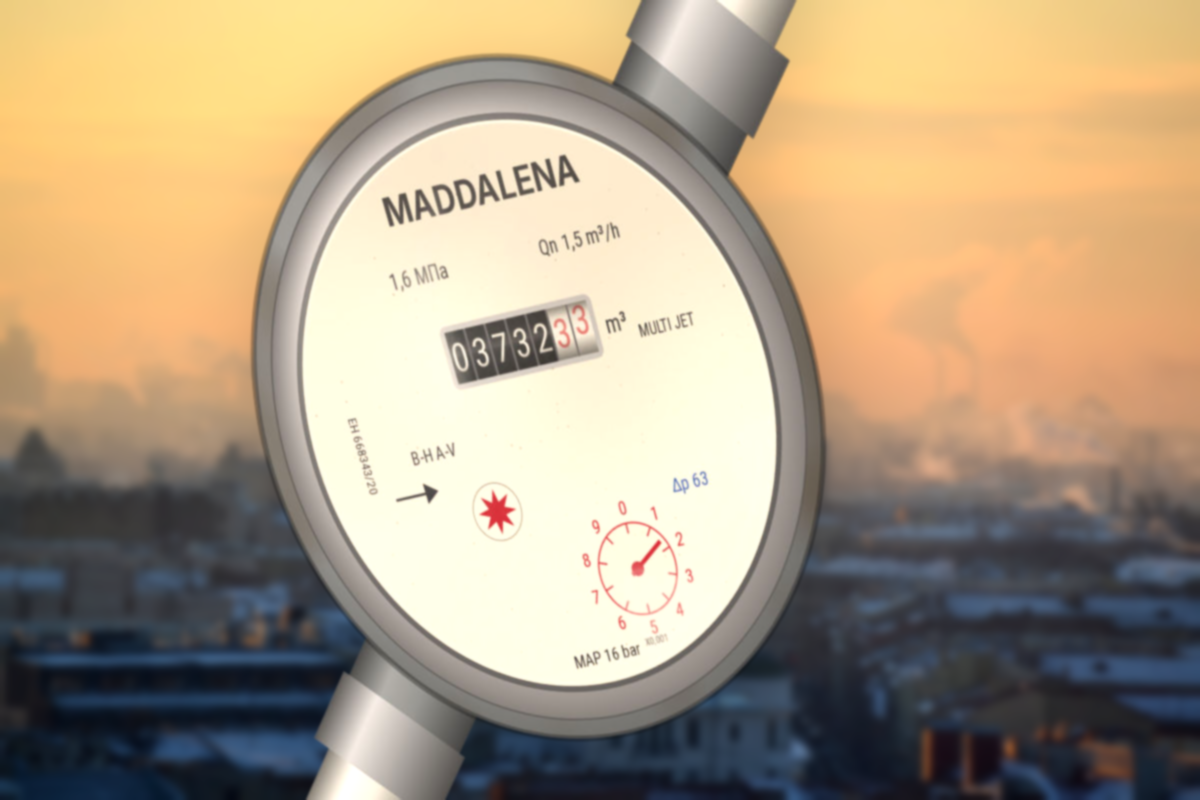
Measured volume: 3732.331 m³
